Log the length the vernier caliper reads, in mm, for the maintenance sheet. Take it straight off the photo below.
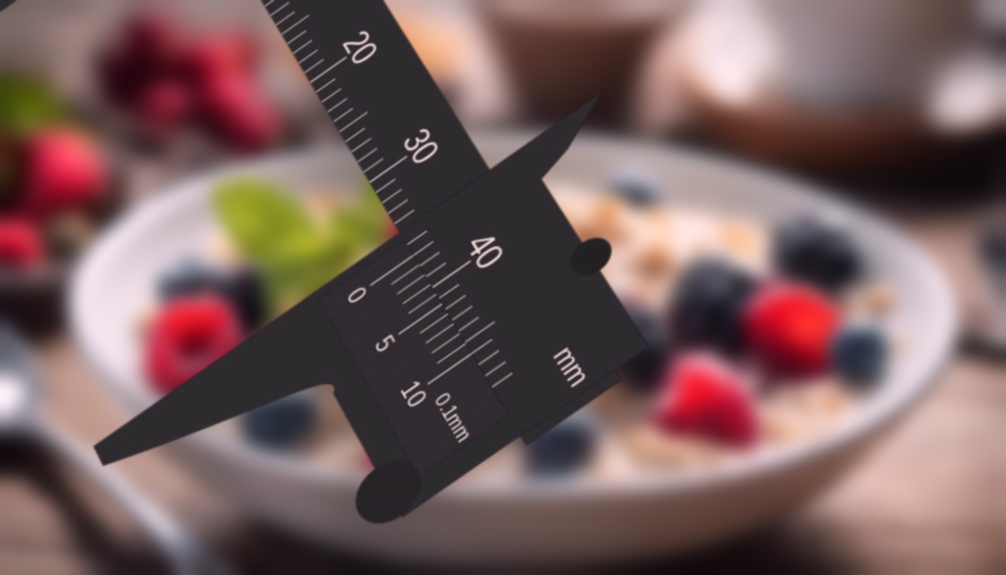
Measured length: 37.0 mm
